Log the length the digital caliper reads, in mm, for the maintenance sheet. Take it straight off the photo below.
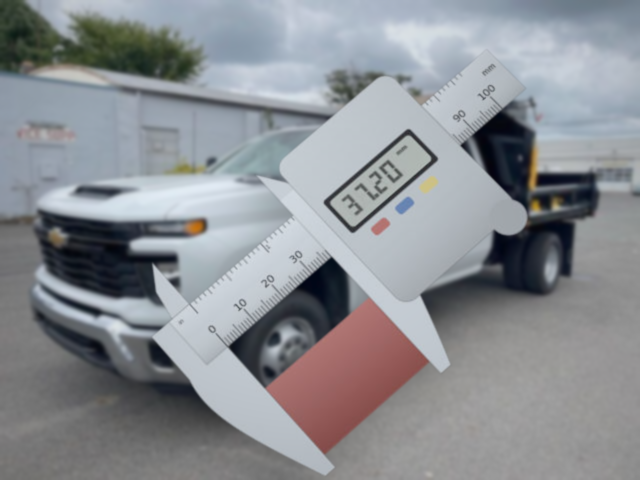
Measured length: 37.20 mm
